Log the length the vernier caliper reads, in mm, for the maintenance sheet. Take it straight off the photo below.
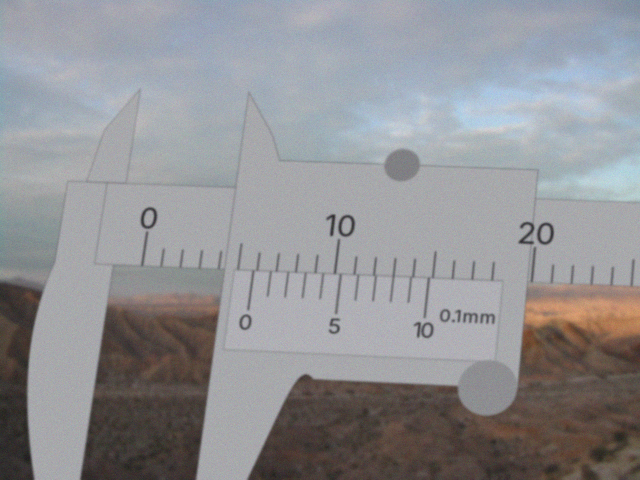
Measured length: 5.8 mm
